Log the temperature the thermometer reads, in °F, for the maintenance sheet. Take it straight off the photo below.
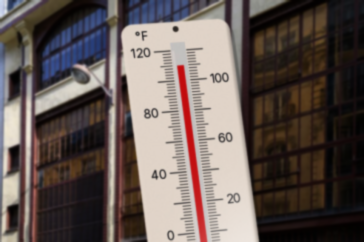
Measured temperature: 110 °F
